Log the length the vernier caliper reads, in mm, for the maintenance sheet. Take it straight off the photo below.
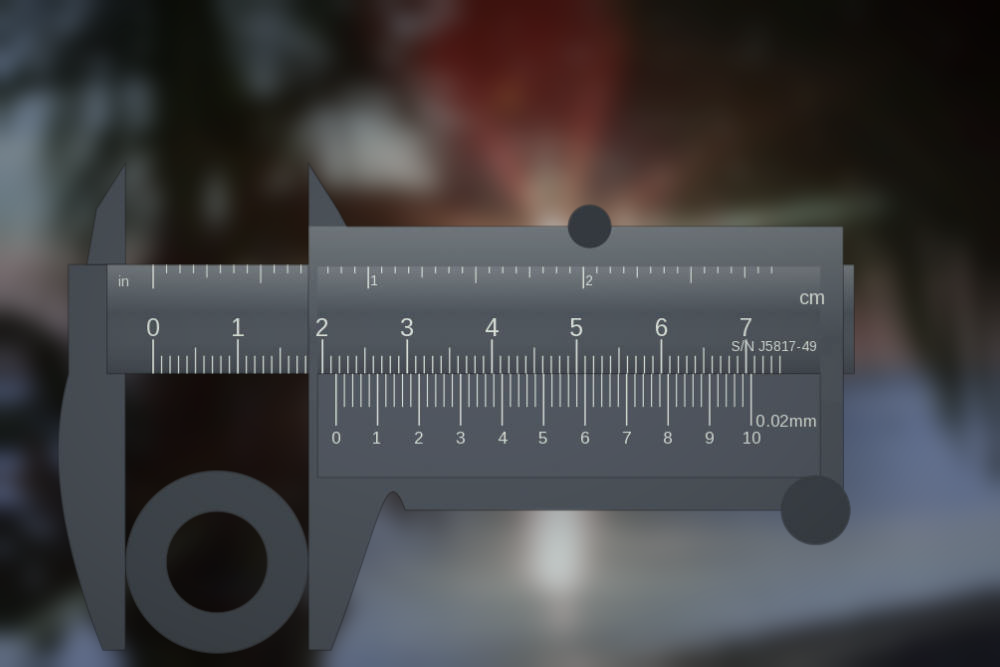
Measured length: 21.6 mm
